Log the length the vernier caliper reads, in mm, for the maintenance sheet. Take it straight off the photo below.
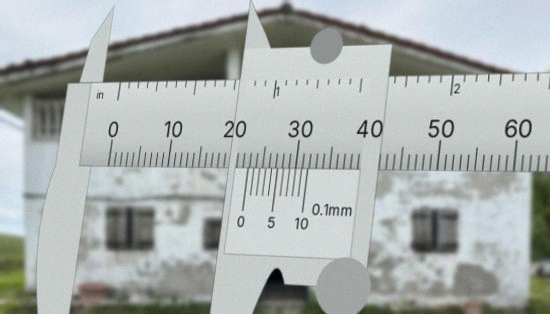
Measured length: 22.8 mm
